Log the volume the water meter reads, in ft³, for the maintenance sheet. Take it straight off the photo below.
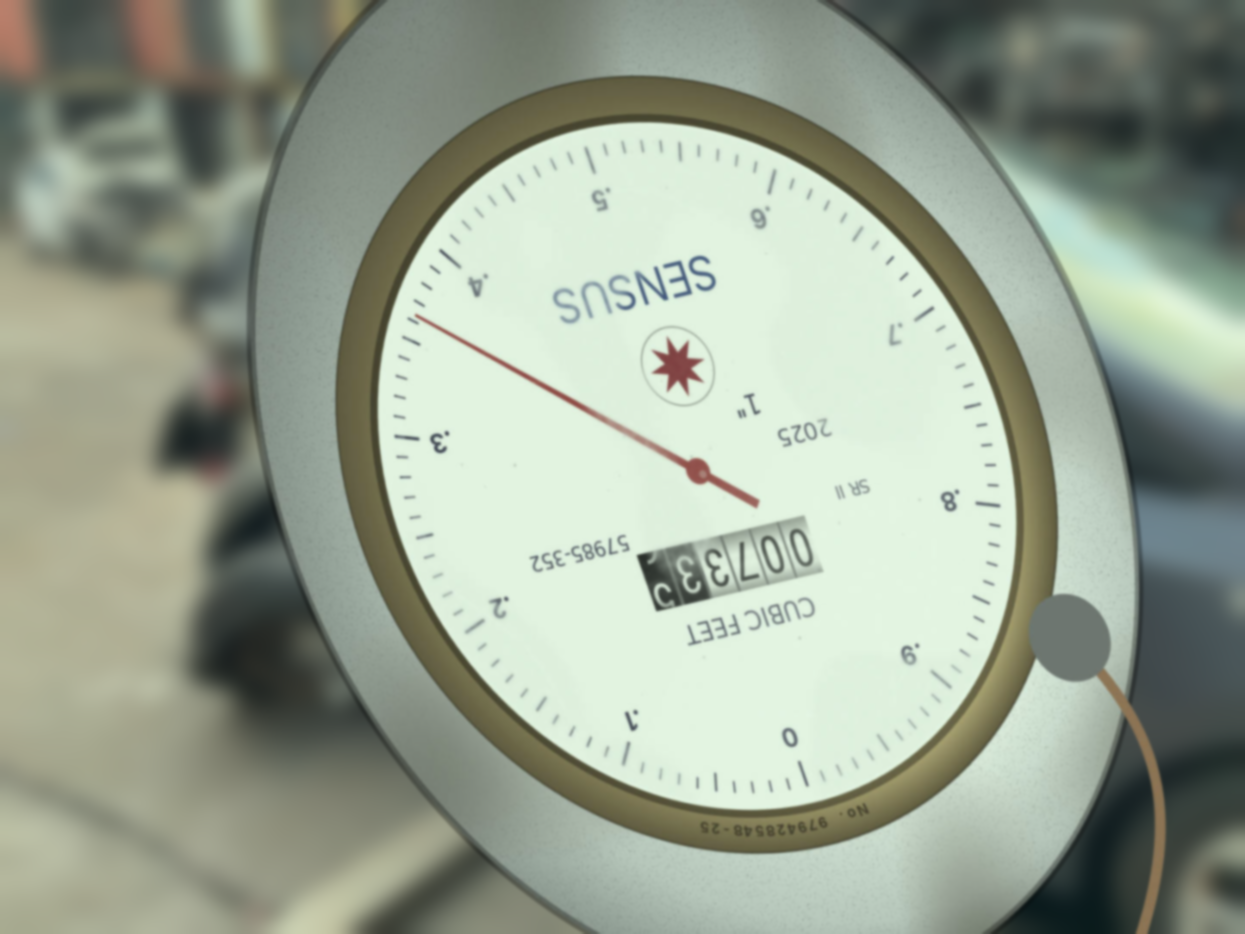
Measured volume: 7335.36 ft³
